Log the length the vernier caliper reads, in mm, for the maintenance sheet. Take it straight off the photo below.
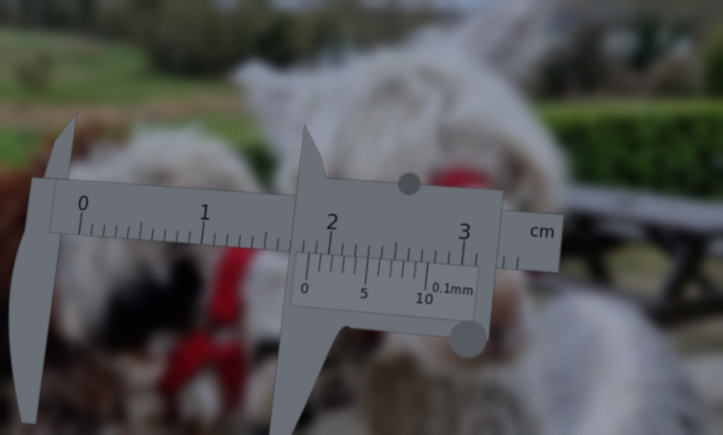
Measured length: 18.5 mm
